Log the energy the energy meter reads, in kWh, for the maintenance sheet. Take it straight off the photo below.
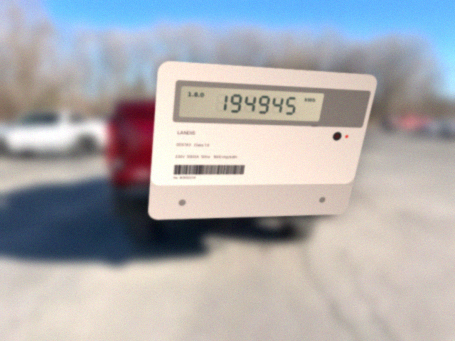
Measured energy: 194945 kWh
